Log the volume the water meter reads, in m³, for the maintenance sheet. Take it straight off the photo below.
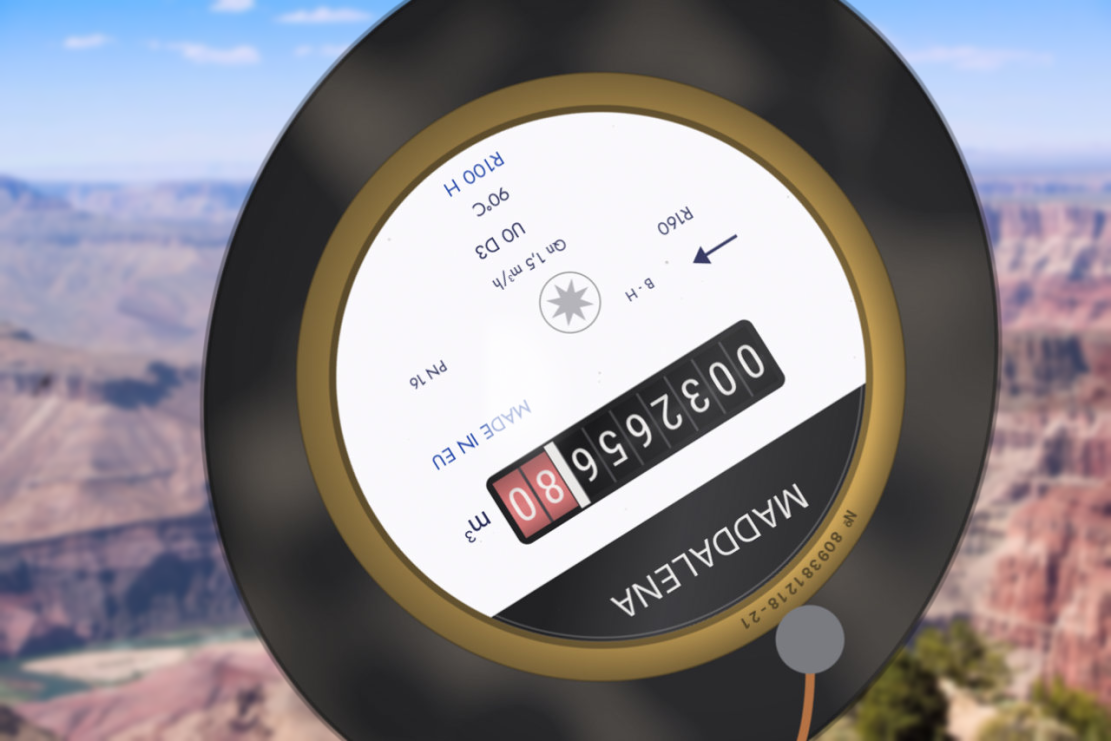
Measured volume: 32656.80 m³
